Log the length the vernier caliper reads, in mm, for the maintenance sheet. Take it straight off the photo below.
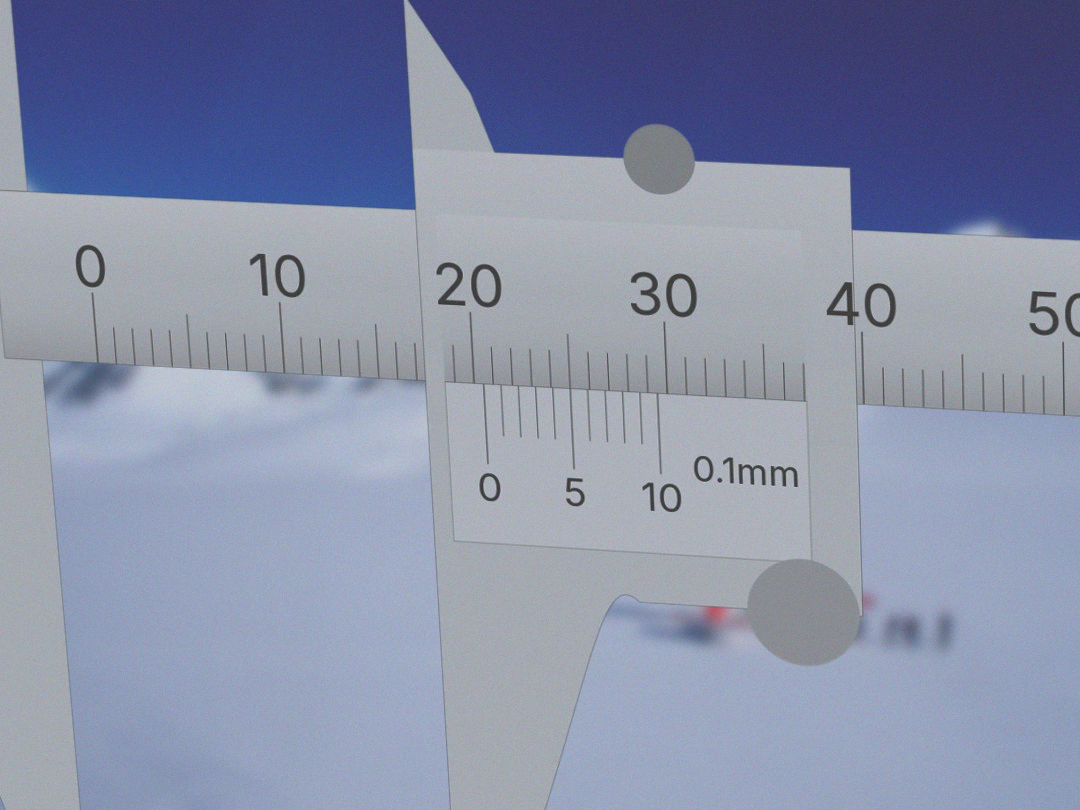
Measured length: 20.5 mm
